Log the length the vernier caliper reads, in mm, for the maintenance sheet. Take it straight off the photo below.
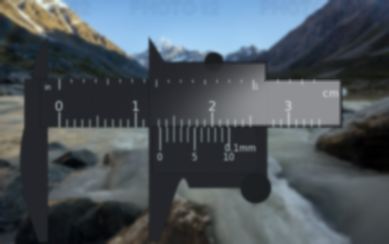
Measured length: 13.2 mm
